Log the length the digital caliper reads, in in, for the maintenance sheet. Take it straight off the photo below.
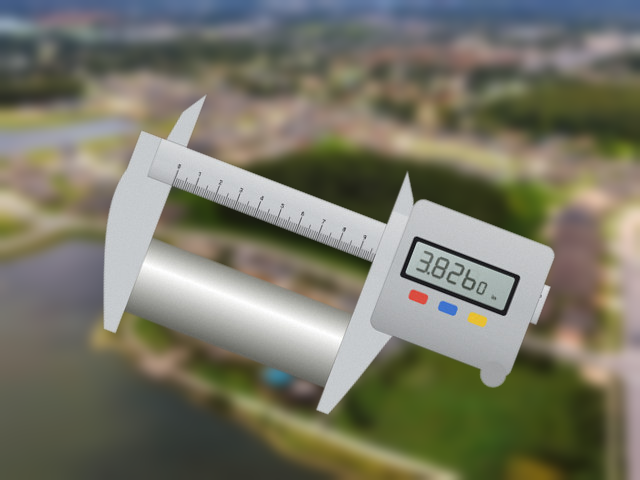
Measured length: 3.8260 in
